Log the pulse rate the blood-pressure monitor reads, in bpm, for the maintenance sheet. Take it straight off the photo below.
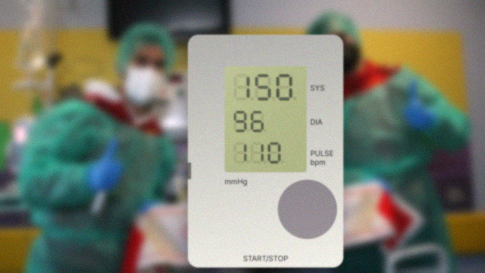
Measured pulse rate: 110 bpm
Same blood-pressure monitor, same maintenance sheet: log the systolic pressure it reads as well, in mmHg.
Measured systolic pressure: 150 mmHg
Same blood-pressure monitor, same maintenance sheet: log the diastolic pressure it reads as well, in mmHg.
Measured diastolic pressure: 96 mmHg
